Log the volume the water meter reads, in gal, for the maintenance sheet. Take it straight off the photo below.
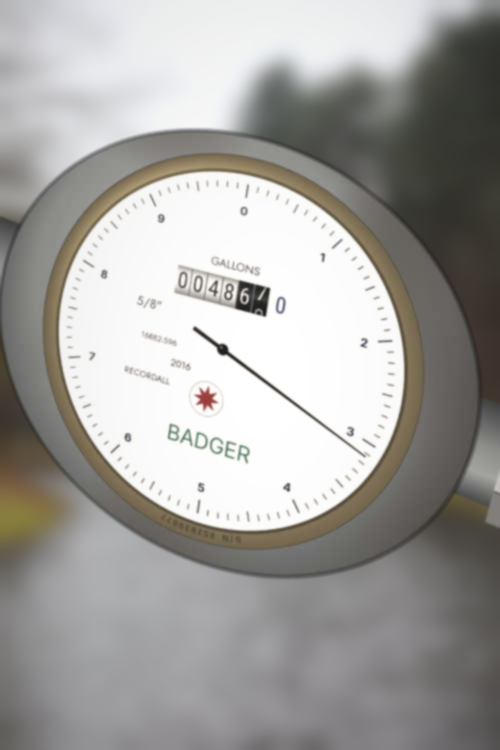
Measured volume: 48673.1 gal
